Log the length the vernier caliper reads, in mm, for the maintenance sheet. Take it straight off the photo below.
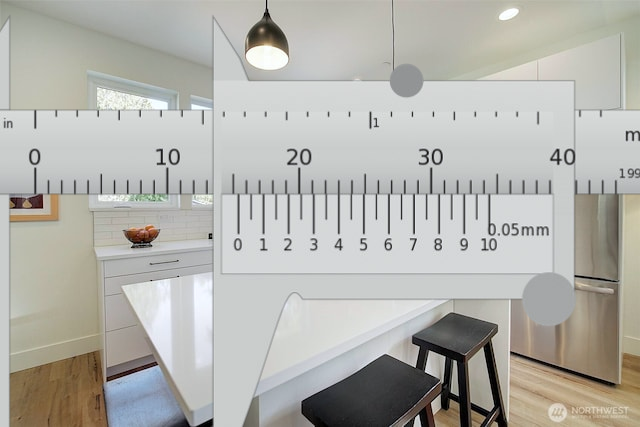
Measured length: 15.4 mm
